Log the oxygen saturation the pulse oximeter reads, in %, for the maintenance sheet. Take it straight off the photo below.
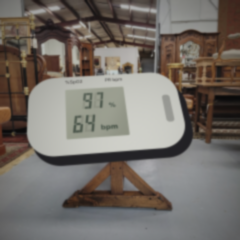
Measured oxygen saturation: 97 %
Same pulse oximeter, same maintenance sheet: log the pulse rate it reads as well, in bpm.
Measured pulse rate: 64 bpm
